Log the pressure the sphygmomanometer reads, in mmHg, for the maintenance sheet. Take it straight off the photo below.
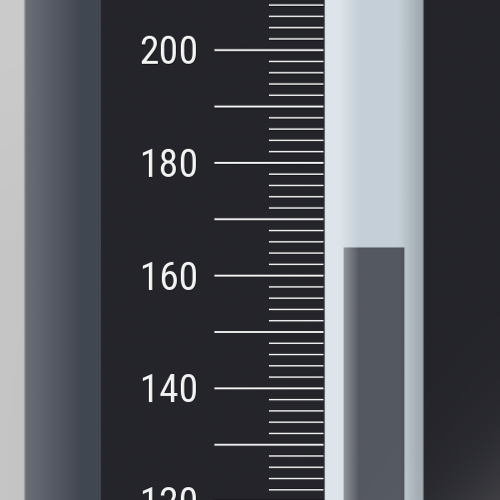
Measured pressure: 165 mmHg
